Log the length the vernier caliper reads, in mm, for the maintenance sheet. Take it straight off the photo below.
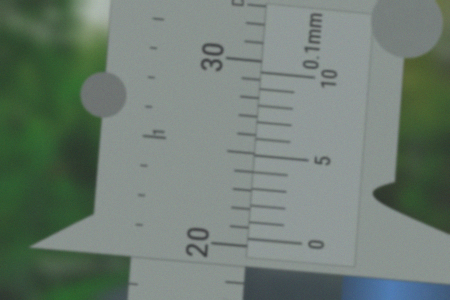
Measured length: 20.4 mm
